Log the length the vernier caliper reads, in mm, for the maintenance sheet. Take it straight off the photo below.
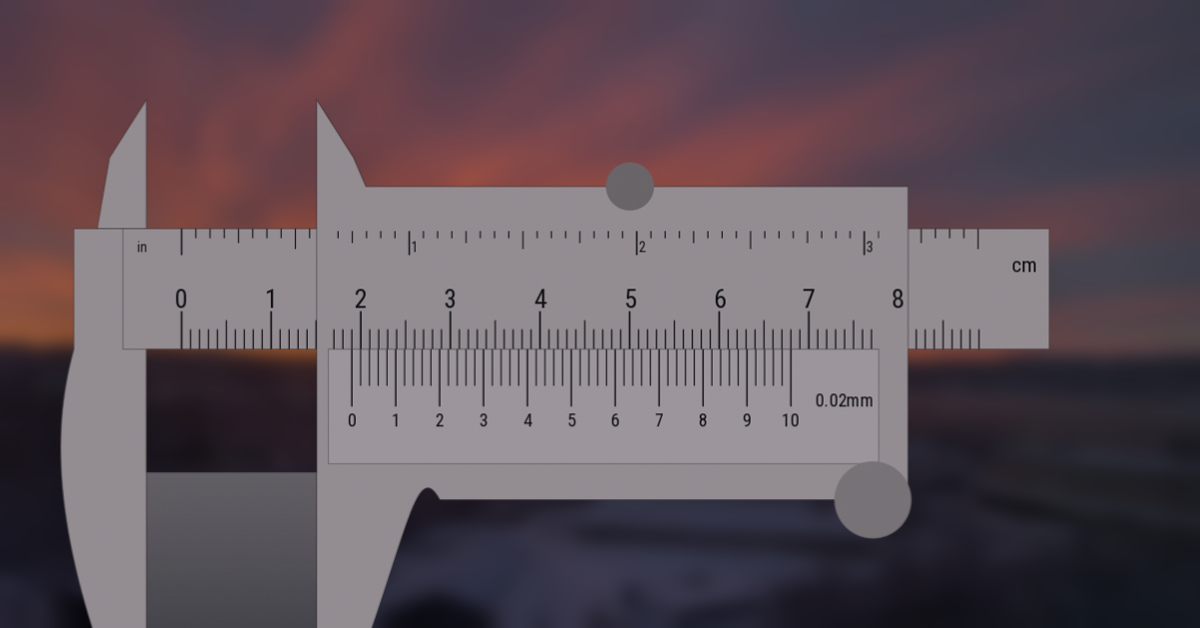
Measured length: 19.0 mm
